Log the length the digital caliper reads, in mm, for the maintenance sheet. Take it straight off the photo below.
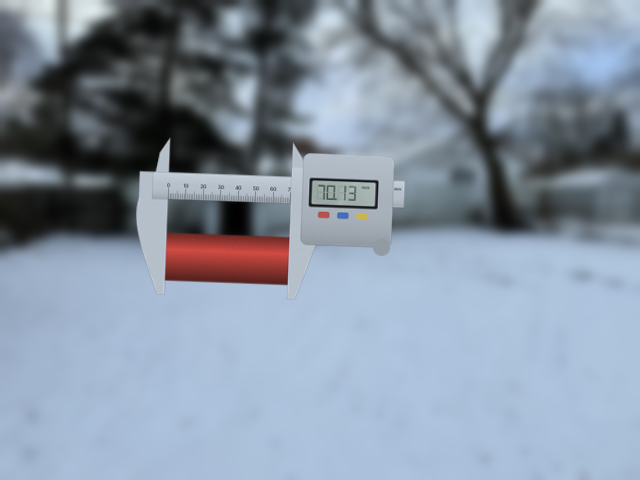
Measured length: 70.13 mm
